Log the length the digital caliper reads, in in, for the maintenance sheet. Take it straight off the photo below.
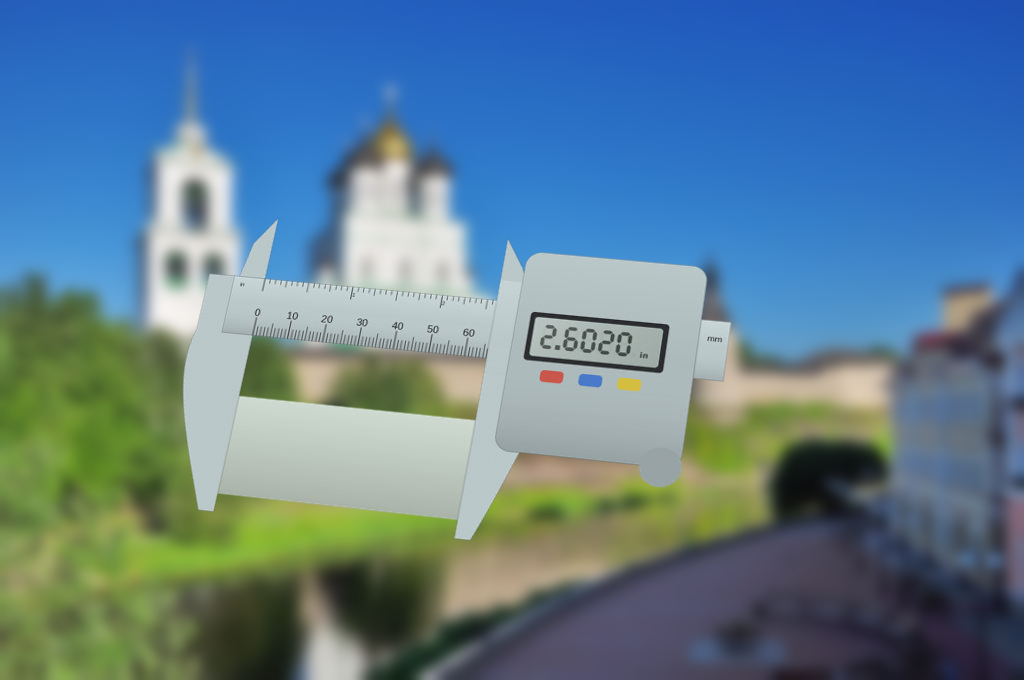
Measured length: 2.6020 in
